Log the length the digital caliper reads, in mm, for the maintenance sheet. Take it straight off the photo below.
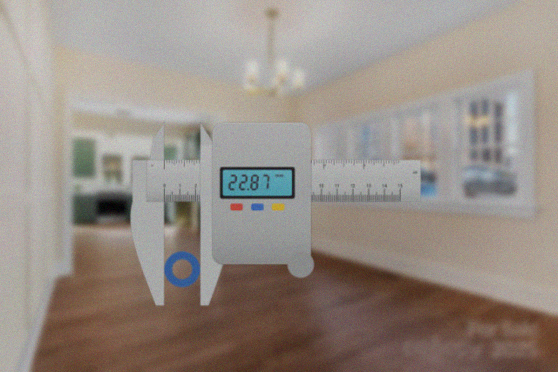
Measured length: 22.87 mm
